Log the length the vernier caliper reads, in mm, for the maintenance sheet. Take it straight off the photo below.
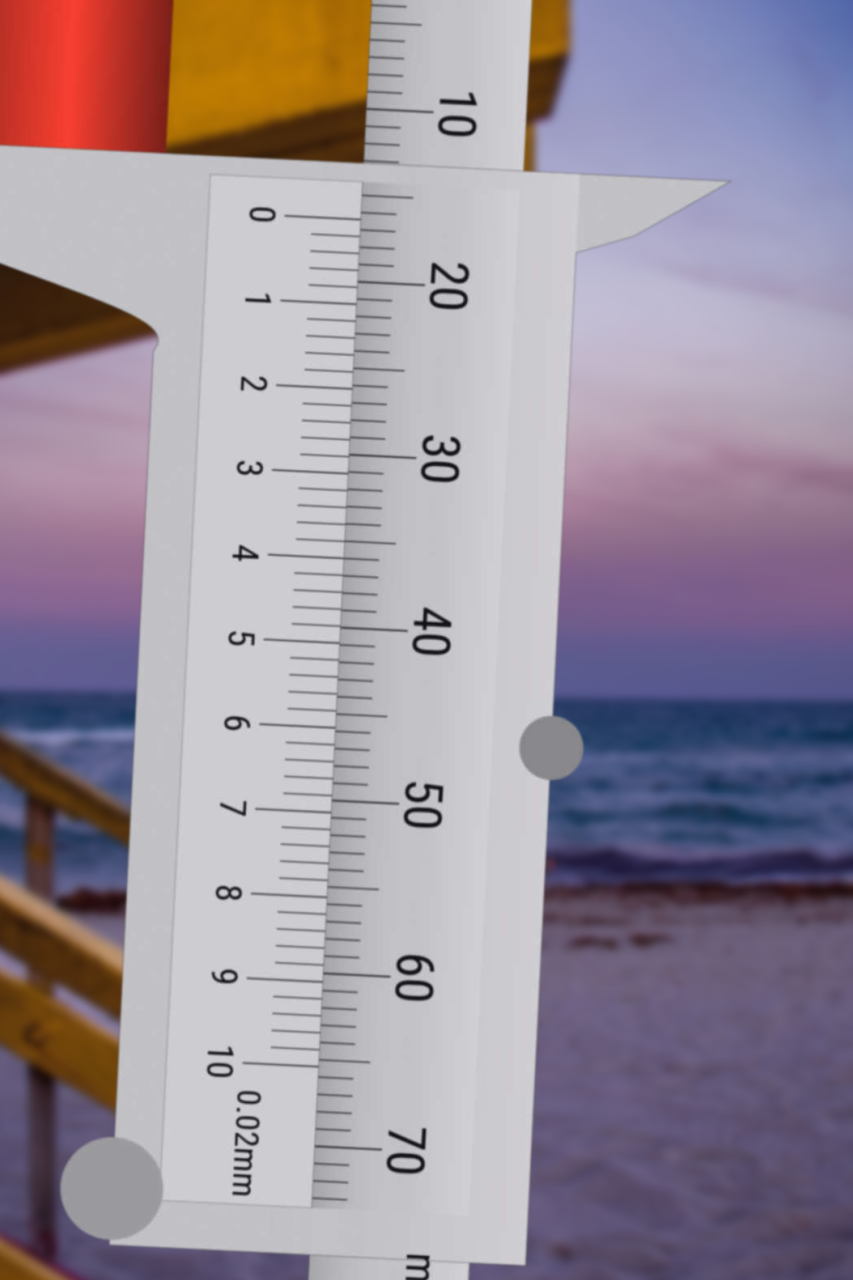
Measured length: 16.4 mm
